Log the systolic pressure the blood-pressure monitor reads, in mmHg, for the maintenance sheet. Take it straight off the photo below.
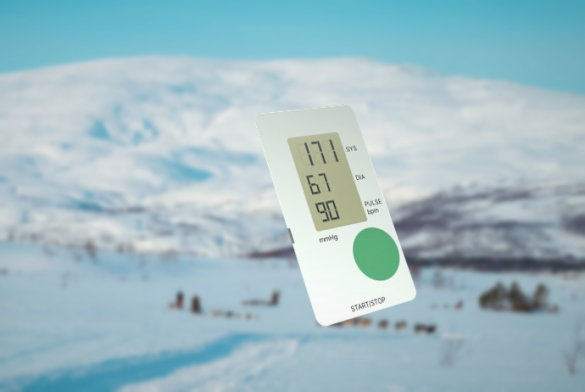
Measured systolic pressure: 171 mmHg
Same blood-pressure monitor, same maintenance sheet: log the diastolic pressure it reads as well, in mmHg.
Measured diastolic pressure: 67 mmHg
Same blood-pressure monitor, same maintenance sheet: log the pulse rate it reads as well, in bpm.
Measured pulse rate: 90 bpm
